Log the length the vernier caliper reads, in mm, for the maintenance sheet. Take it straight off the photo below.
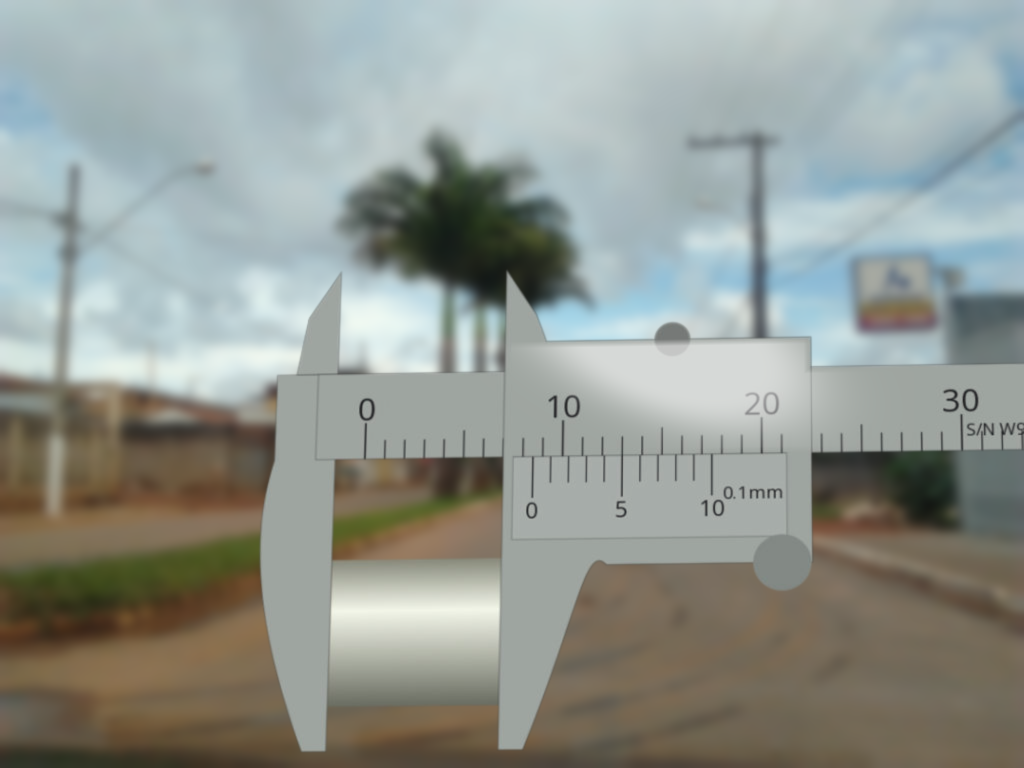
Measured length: 8.5 mm
